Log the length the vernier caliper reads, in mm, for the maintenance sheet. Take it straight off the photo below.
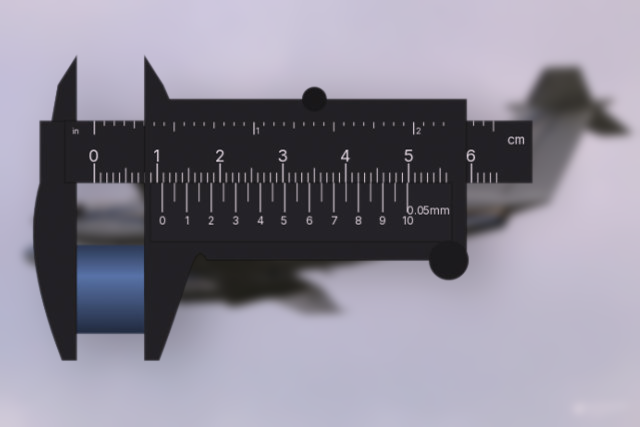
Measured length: 10.8 mm
